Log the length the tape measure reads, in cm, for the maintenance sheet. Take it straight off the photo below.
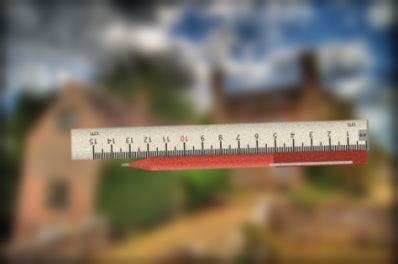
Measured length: 13.5 cm
